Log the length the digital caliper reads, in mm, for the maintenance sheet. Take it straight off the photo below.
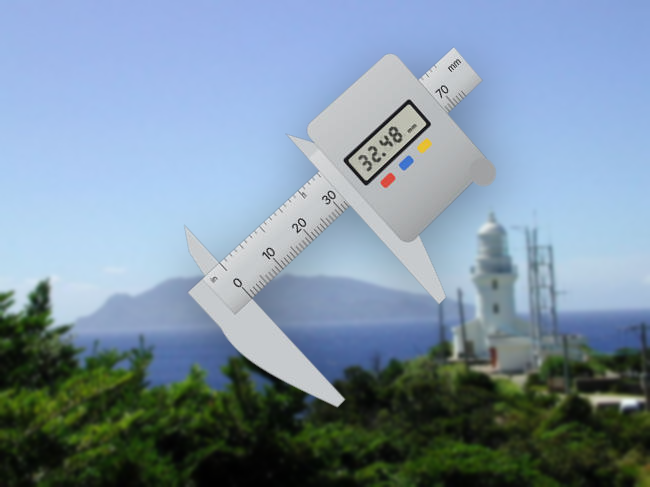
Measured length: 32.48 mm
